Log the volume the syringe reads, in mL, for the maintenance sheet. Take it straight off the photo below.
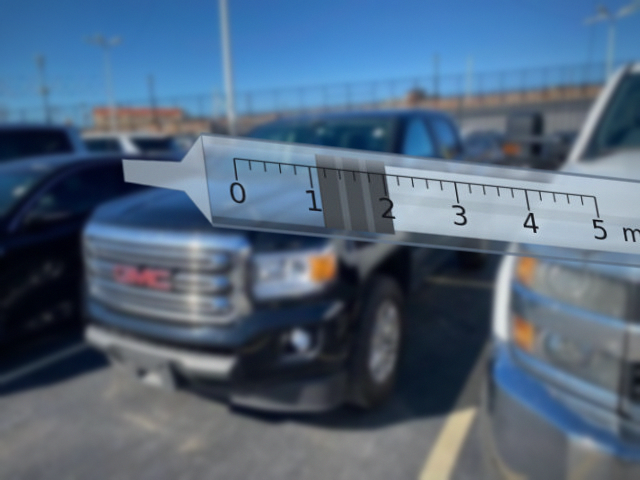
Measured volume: 1.1 mL
